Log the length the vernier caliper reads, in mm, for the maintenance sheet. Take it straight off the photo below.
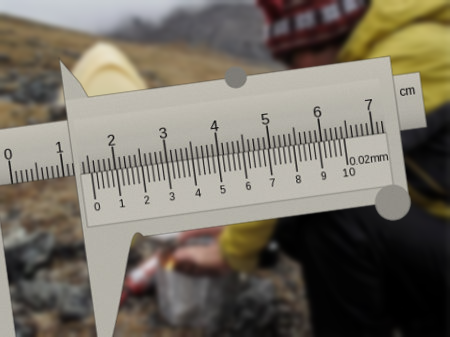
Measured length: 15.4 mm
